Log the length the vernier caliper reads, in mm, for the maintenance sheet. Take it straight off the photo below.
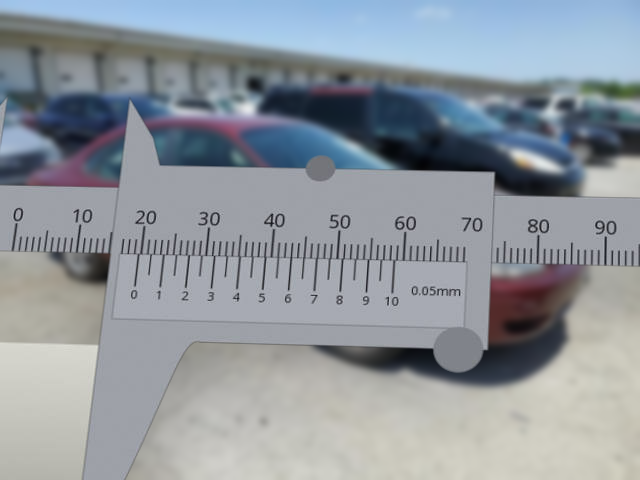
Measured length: 19.6 mm
